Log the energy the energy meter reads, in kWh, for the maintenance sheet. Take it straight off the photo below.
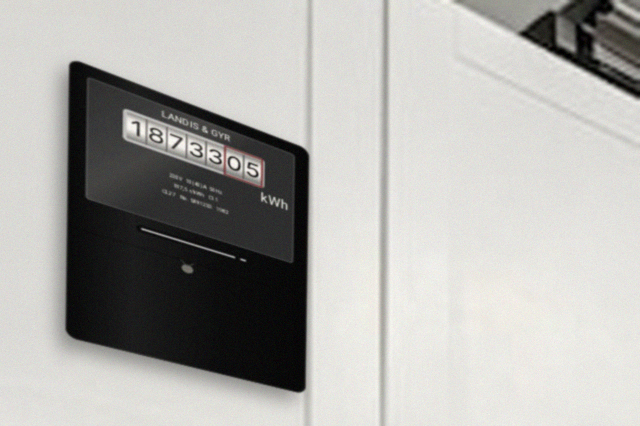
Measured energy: 18733.05 kWh
